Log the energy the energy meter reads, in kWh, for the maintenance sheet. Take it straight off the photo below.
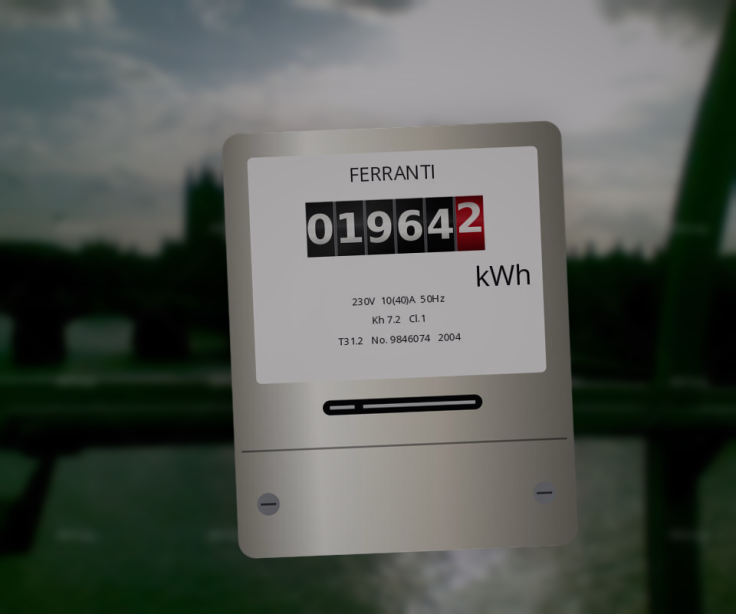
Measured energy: 1964.2 kWh
